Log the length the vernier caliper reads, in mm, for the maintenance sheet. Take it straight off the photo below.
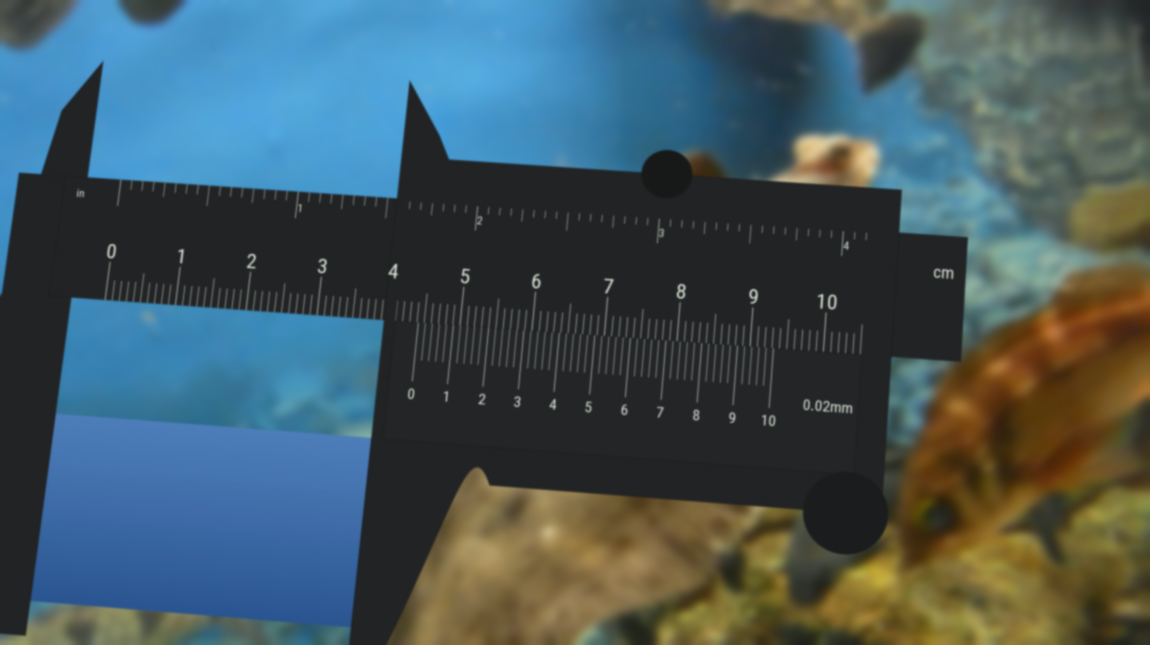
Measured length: 44.2 mm
